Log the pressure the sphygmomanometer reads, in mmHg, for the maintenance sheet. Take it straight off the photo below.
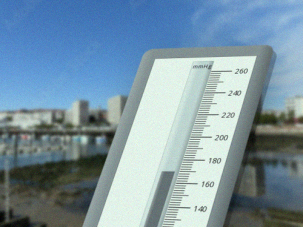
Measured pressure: 170 mmHg
